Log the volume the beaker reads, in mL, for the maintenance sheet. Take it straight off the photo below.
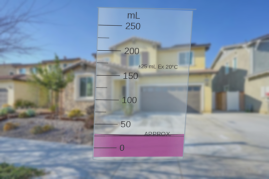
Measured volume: 25 mL
